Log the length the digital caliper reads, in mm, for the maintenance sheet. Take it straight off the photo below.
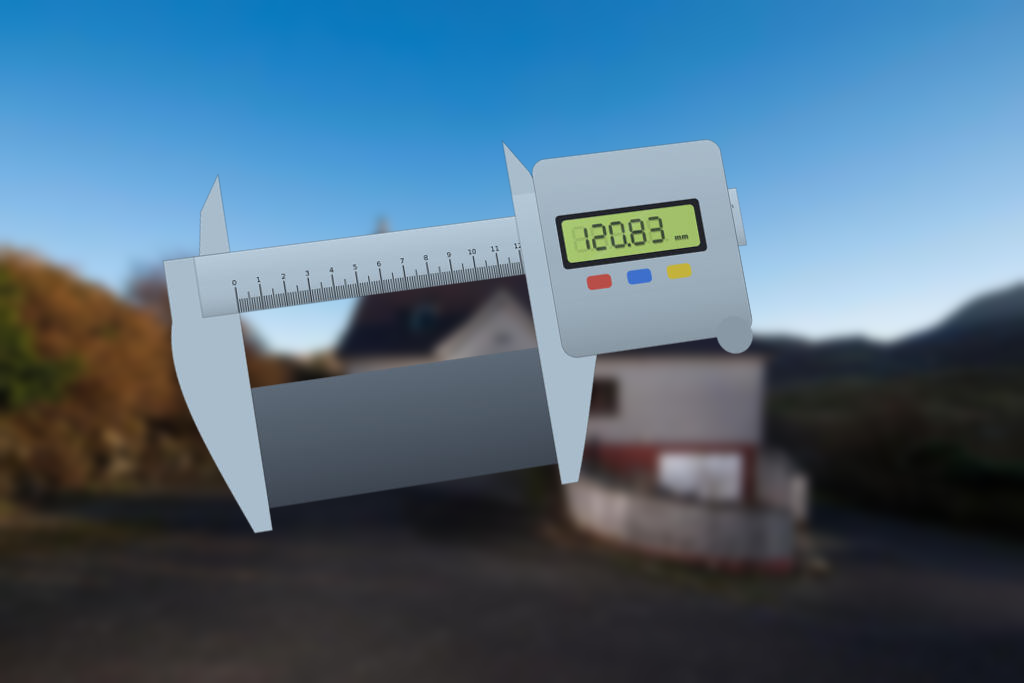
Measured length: 120.83 mm
